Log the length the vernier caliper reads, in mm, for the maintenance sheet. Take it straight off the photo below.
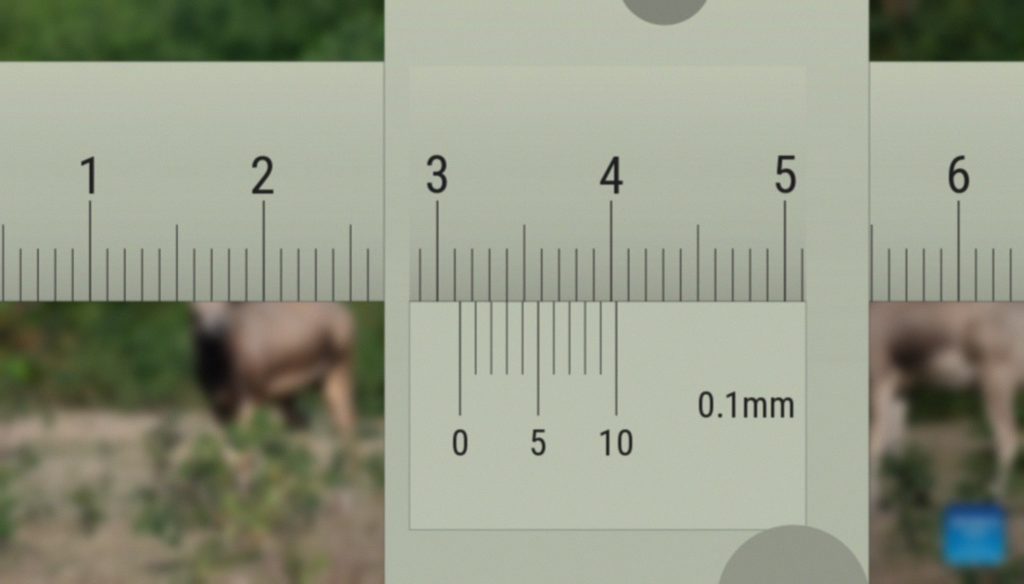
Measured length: 31.3 mm
